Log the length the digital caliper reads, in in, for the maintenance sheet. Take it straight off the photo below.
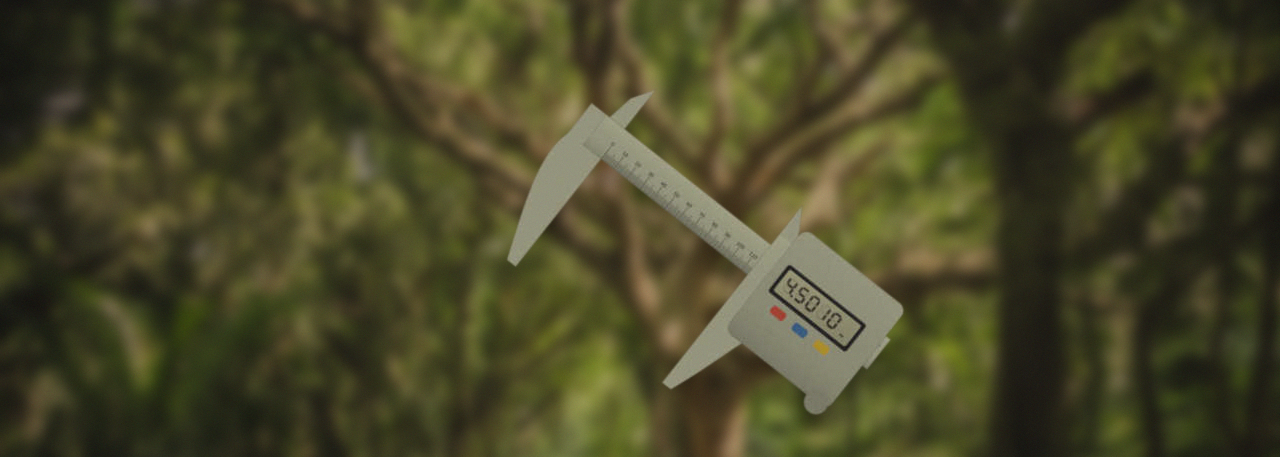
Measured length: 4.5010 in
